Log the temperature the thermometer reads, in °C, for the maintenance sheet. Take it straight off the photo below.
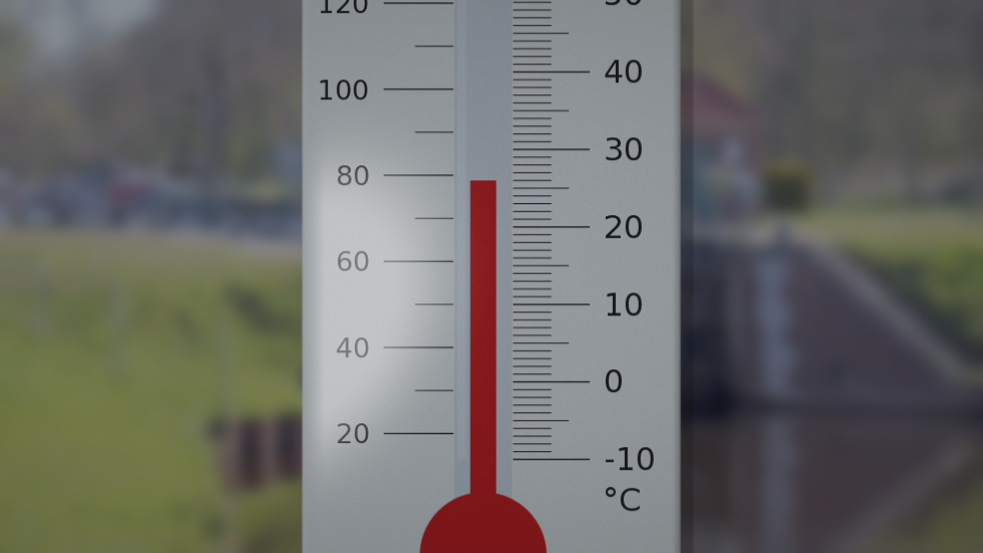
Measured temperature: 26 °C
